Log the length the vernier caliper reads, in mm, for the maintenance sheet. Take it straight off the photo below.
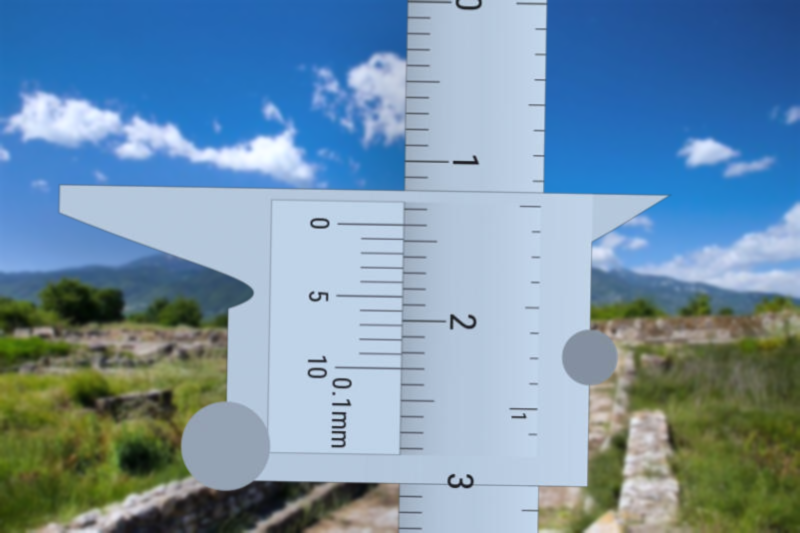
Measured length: 14.0 mm
